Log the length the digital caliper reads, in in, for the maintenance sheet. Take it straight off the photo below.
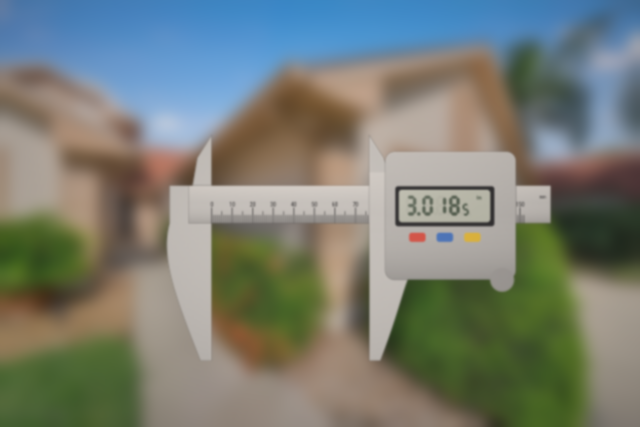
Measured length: 3.0185 in
